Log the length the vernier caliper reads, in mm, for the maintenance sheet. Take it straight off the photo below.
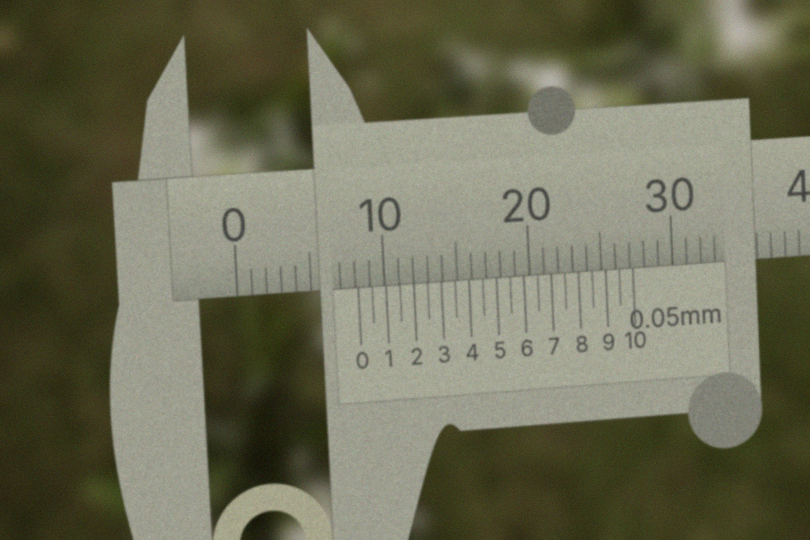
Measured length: 8.2 mm
